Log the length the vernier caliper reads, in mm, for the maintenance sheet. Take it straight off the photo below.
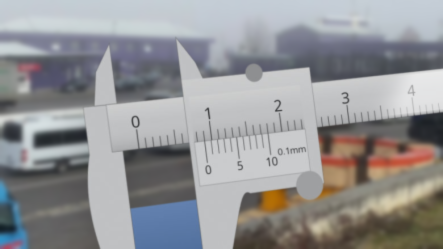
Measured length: 9.0 mm
